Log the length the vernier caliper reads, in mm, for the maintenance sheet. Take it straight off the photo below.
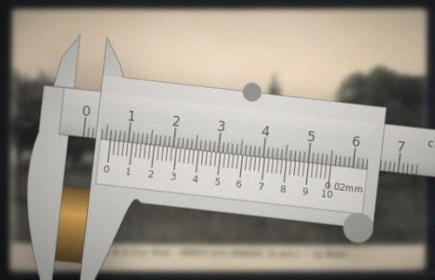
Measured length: 6.0 mm
